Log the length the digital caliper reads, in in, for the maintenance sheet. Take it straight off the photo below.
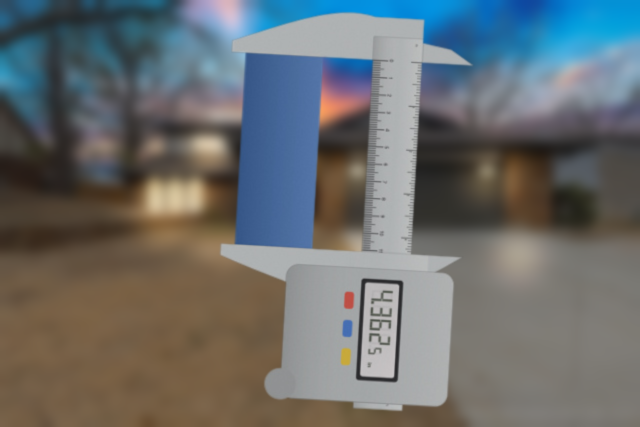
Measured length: 4.3625 in
